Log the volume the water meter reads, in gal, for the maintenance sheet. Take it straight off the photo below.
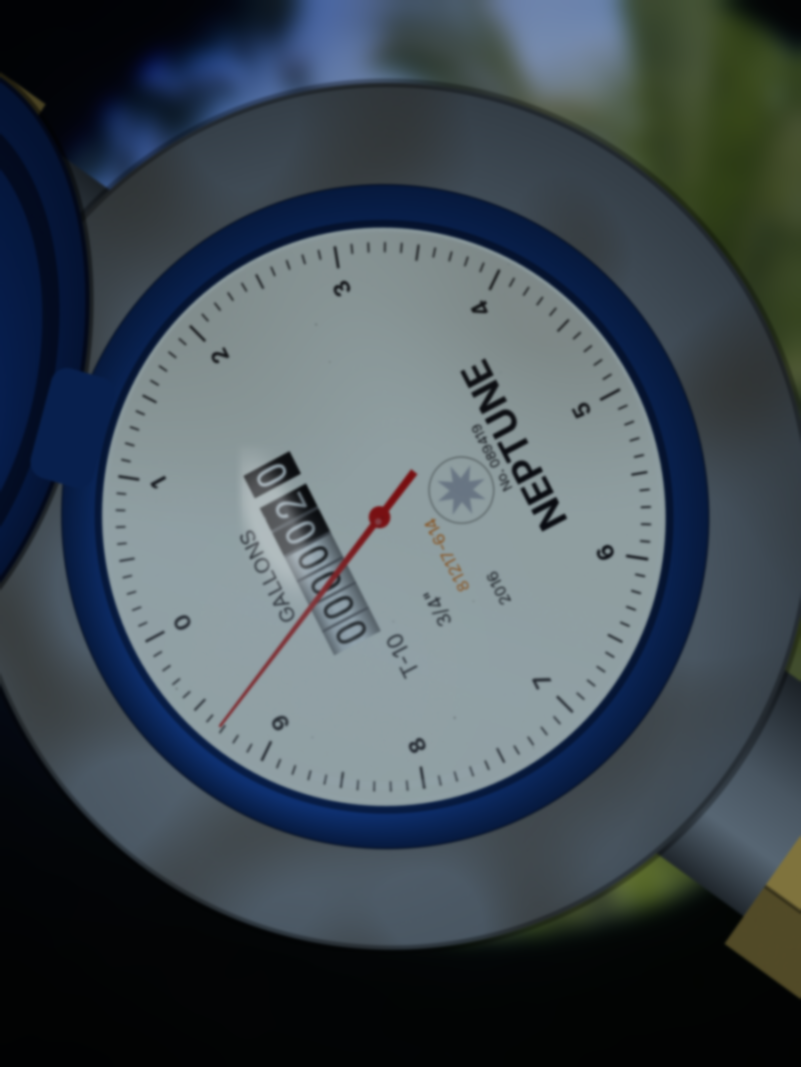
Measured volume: 19.3 gal
